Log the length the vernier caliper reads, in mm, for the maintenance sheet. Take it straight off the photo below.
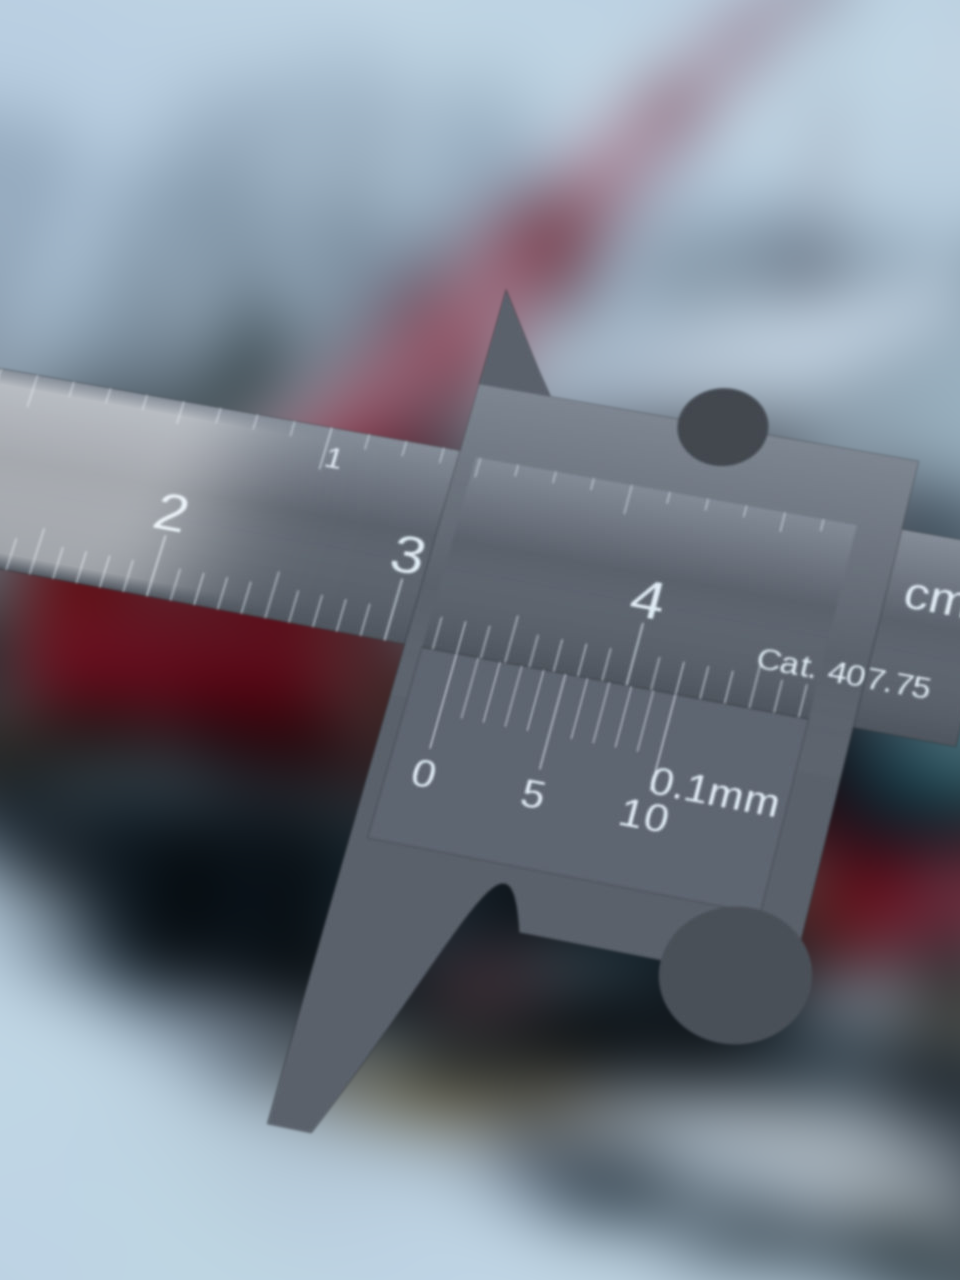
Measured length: 33.0 mm
